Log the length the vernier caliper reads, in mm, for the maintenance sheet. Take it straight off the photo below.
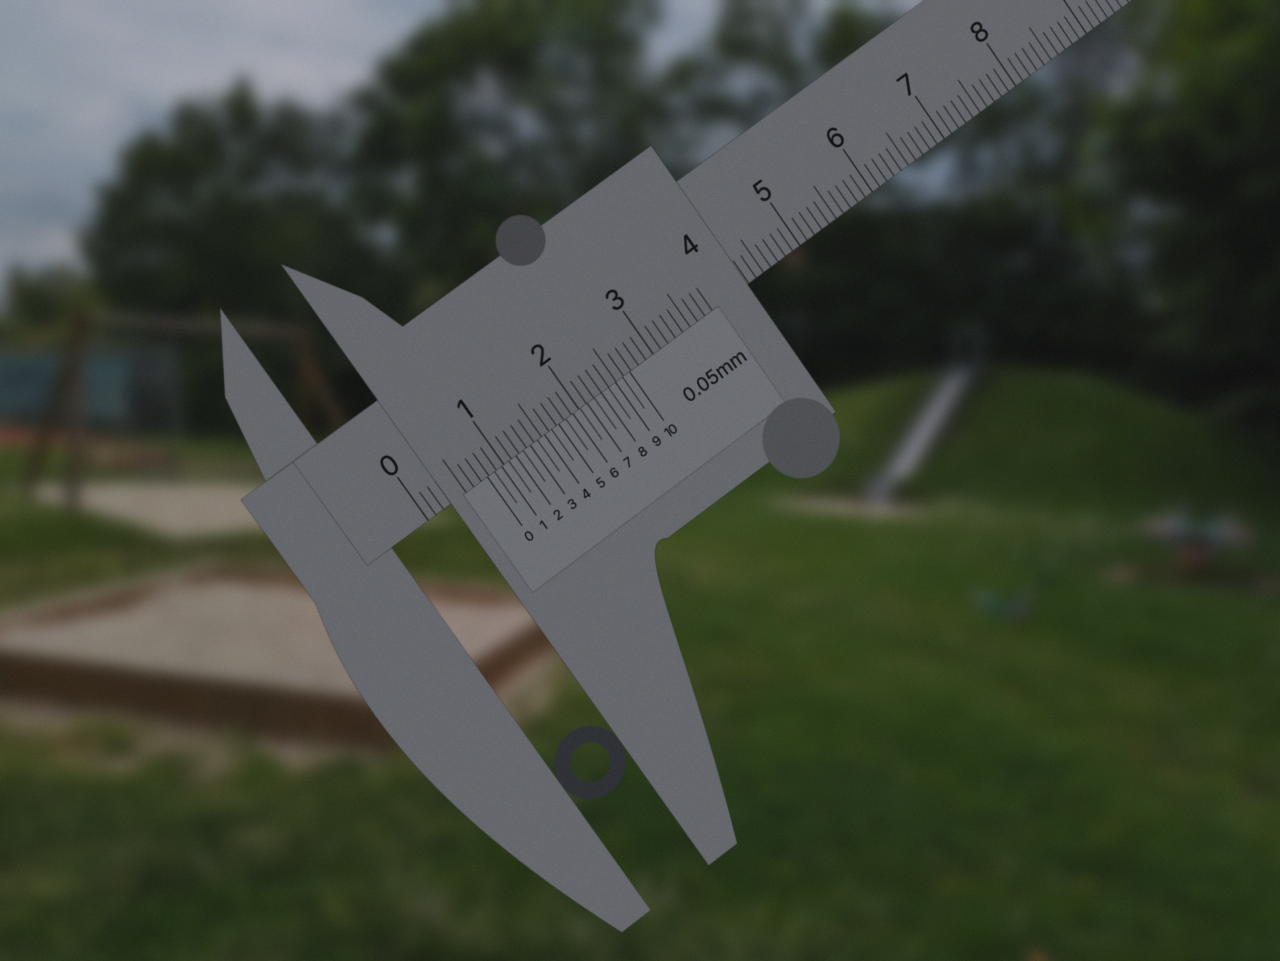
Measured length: 7.8 mm
